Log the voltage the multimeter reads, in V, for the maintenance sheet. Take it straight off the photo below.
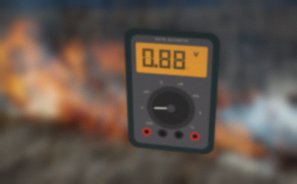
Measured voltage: 0.88 V
